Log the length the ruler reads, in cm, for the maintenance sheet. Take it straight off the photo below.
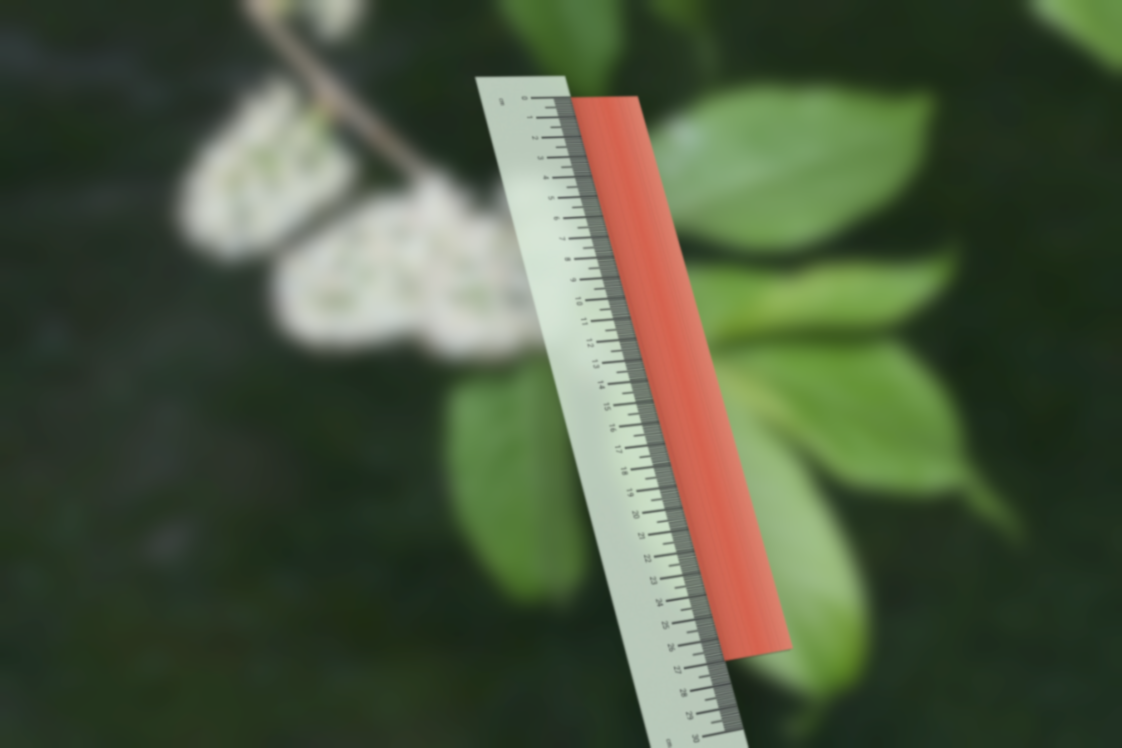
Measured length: 27 cm
